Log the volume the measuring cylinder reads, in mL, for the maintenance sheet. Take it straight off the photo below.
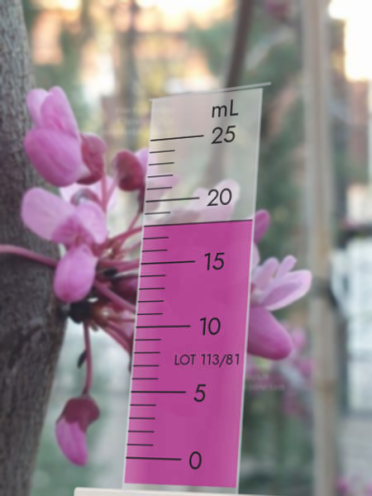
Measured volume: 18 mL
